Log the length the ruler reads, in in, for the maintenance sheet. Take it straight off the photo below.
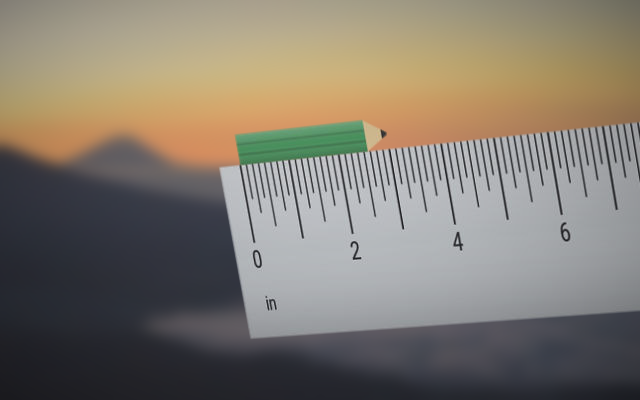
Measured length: 3 in
